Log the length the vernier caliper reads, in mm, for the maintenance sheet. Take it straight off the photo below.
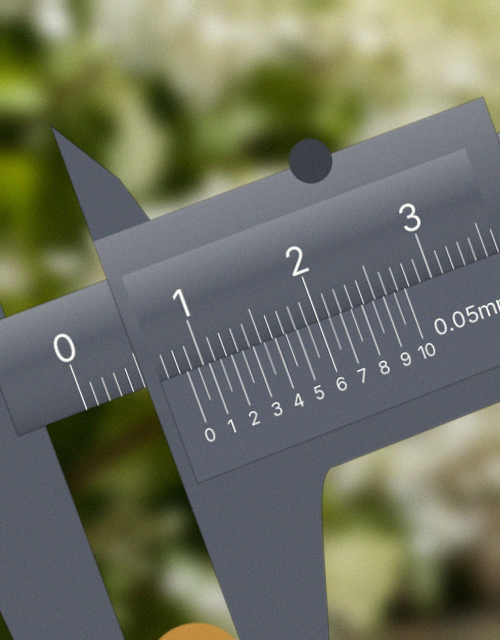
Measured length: 8.6 mm
